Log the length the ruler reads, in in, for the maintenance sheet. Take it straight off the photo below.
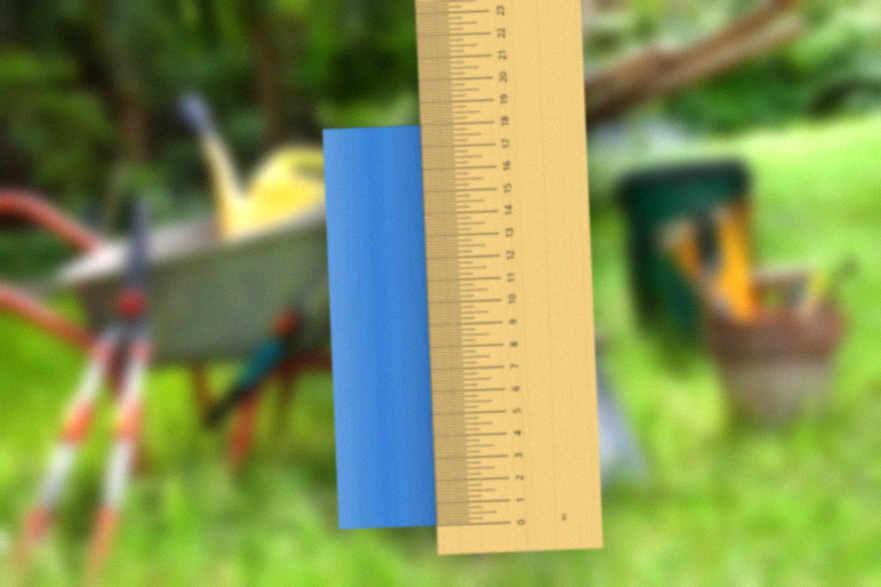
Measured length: 18 in
